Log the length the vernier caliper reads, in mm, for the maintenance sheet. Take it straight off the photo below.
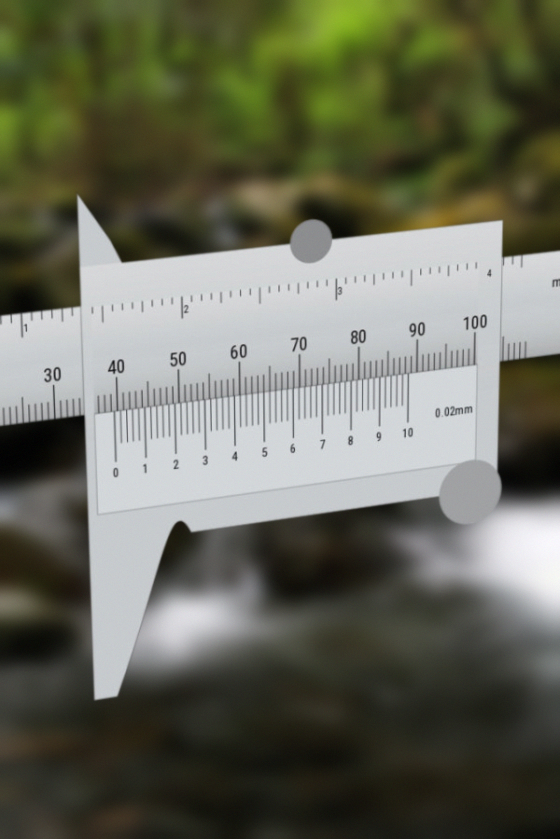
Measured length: 39.5 mm
